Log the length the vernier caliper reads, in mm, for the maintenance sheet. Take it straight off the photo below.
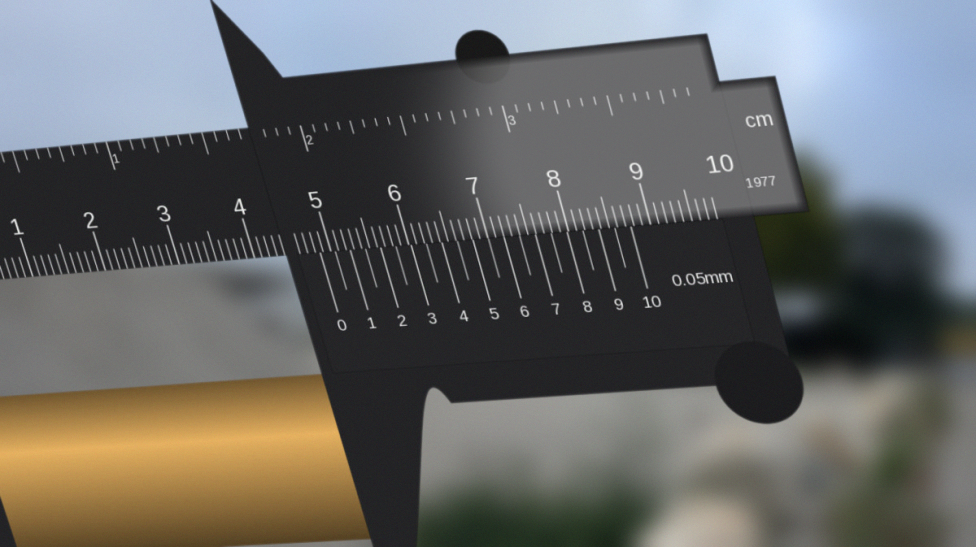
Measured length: 48.6 mm
